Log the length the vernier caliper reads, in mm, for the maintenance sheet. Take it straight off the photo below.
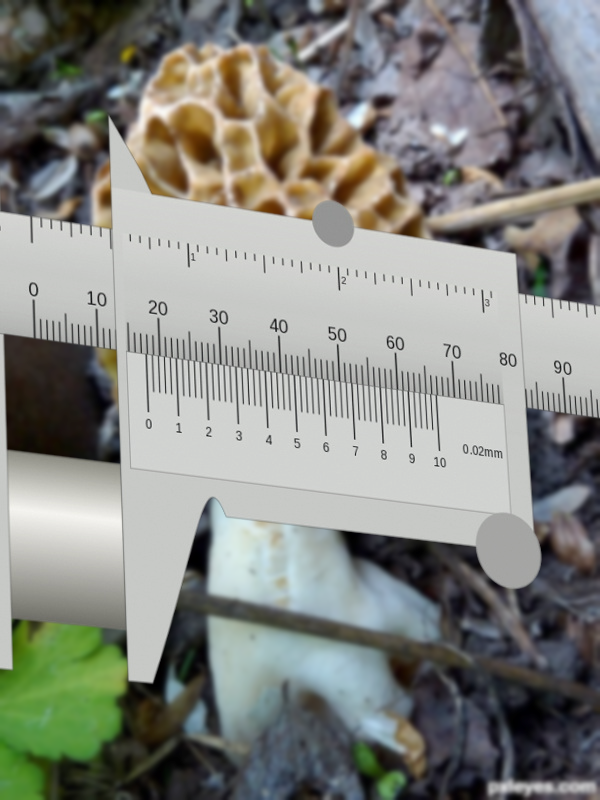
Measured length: 17.8 mm
